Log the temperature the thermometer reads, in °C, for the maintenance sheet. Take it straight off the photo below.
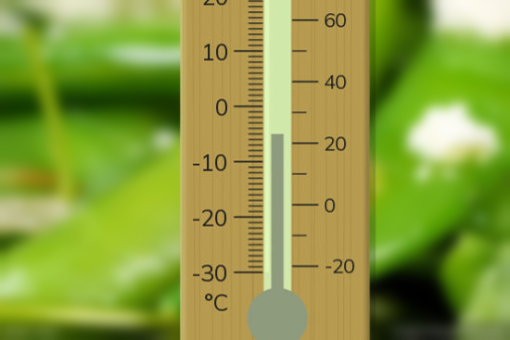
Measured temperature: -5 °C
